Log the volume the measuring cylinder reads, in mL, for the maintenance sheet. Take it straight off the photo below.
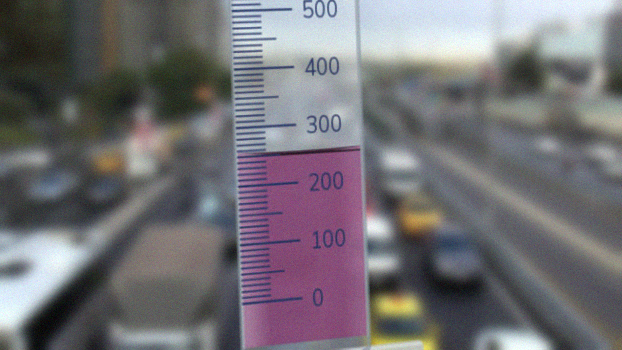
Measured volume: 250 mL
